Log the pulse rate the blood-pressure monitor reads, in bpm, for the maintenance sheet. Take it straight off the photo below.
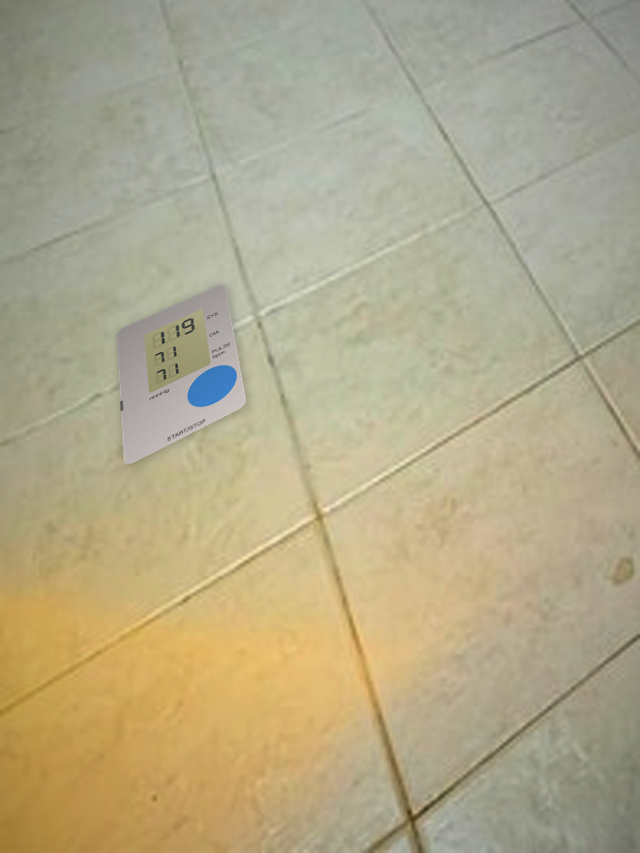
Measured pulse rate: 71 bpm
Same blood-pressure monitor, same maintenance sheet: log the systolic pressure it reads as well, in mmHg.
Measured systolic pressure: 119 mmHg
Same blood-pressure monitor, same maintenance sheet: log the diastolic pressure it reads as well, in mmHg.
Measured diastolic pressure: 71 mmHg
